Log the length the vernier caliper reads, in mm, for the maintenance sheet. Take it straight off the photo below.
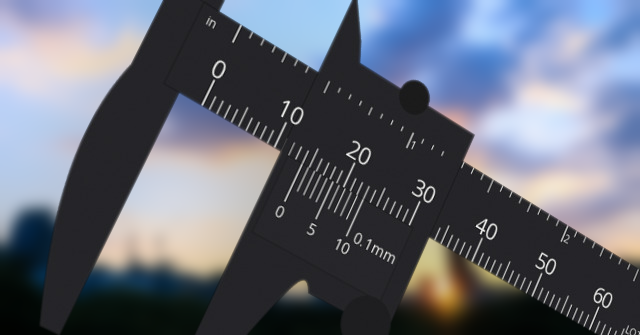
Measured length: 14.0 mm
